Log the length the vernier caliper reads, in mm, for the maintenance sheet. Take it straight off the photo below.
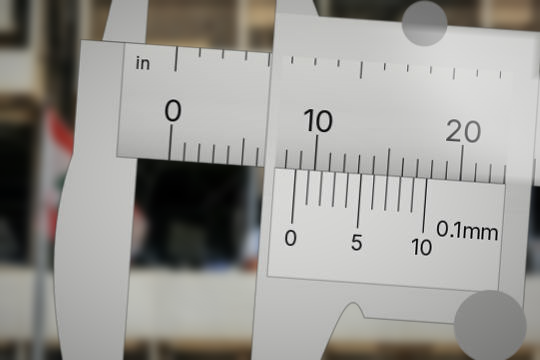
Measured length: 8.7 mm
